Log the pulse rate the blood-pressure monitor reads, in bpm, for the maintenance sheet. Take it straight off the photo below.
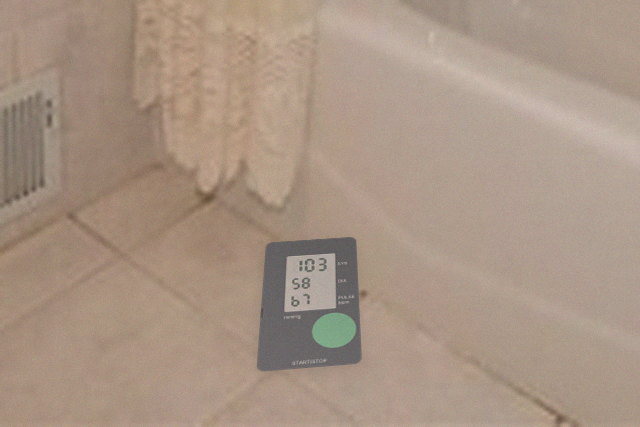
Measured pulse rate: 67 bpm
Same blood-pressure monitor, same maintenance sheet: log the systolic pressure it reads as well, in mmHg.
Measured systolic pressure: 103 mmHg
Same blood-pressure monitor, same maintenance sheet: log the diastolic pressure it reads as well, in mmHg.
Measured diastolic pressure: 58 mmHg
